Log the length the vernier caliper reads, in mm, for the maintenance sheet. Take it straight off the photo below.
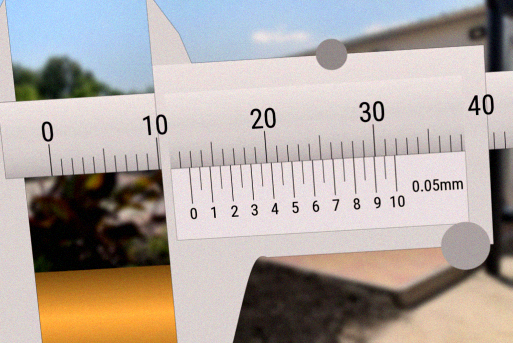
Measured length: 12.8 mm
